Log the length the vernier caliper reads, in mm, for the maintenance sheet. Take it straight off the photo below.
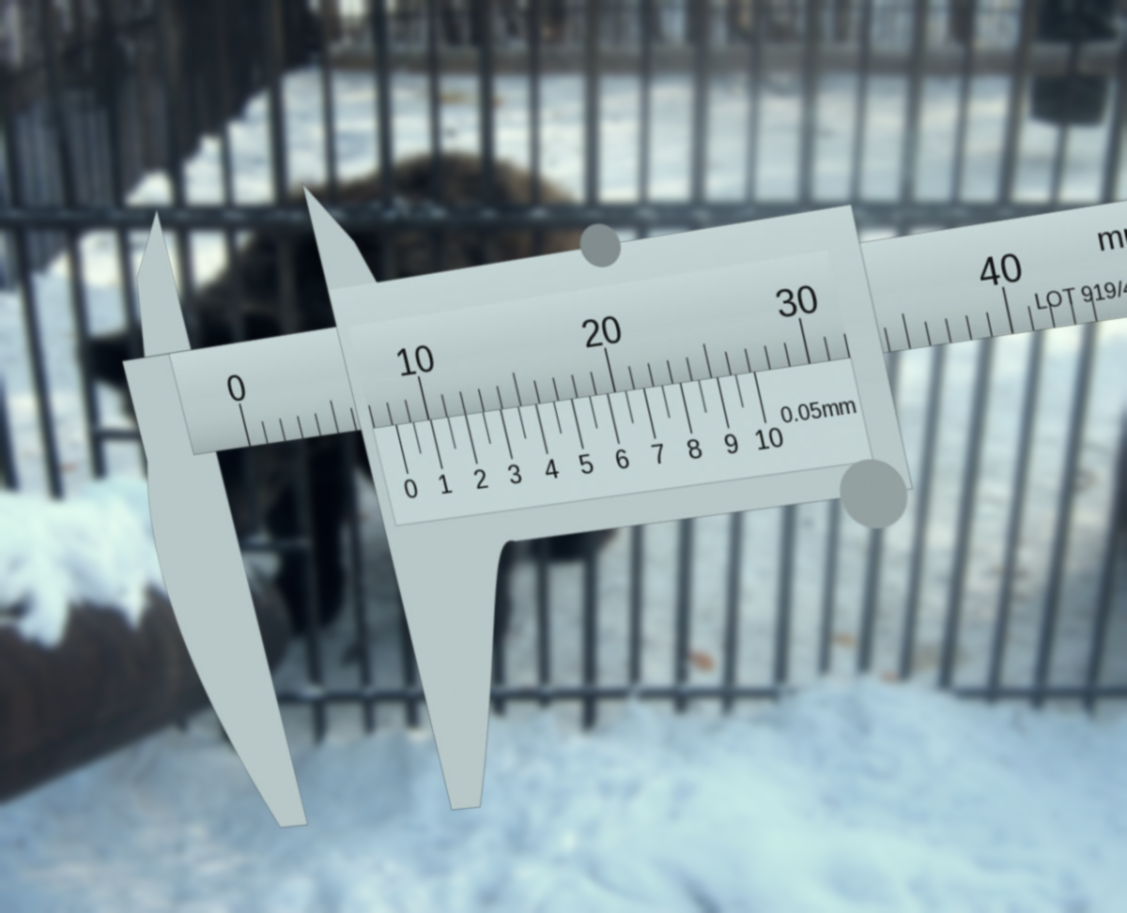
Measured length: 8.2 mm
